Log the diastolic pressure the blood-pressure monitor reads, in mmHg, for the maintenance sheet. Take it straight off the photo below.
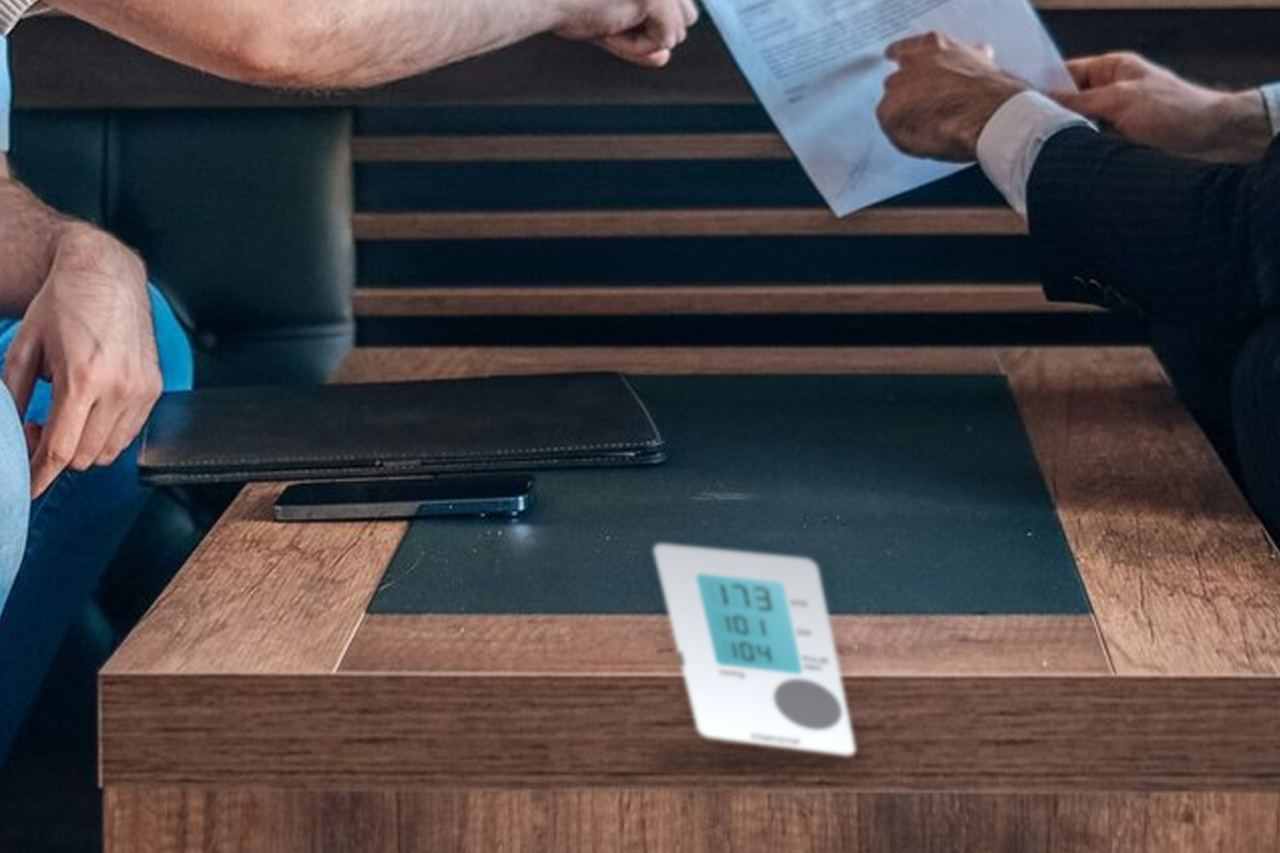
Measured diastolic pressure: 101 mmHg
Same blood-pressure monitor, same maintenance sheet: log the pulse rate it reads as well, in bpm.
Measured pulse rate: 104 bpm
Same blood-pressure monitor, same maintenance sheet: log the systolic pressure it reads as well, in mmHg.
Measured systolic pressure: 173 mmHg
